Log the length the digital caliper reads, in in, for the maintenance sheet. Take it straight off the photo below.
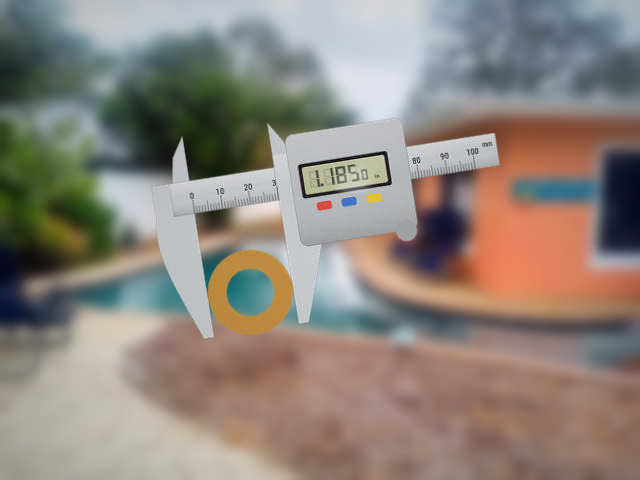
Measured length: 1.1850 in
